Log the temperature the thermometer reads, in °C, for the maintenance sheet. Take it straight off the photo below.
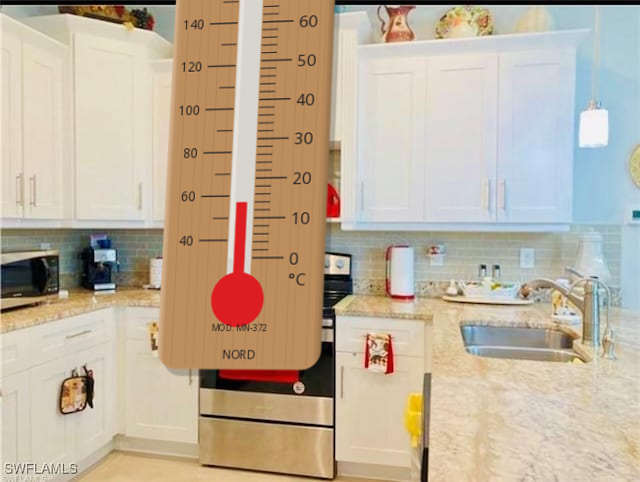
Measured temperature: 14 °C
